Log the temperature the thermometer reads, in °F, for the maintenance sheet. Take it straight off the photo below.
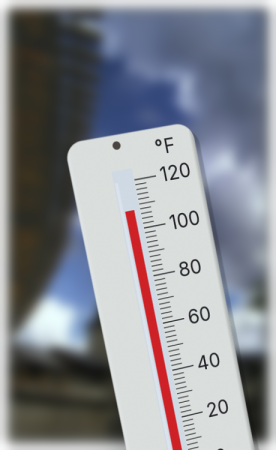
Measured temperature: 108 °F
